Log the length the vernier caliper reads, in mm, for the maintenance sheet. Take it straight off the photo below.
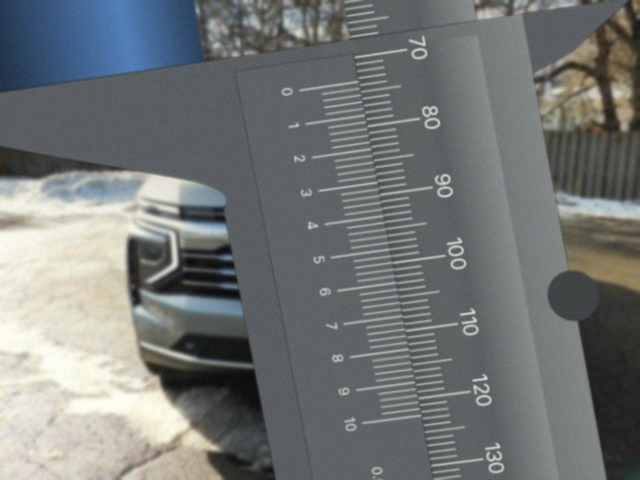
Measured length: 73.5 mm
